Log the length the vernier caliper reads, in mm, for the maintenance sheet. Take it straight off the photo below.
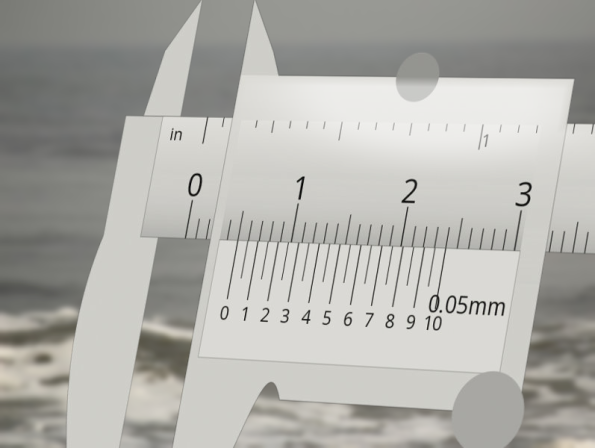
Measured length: 5.0 mm
